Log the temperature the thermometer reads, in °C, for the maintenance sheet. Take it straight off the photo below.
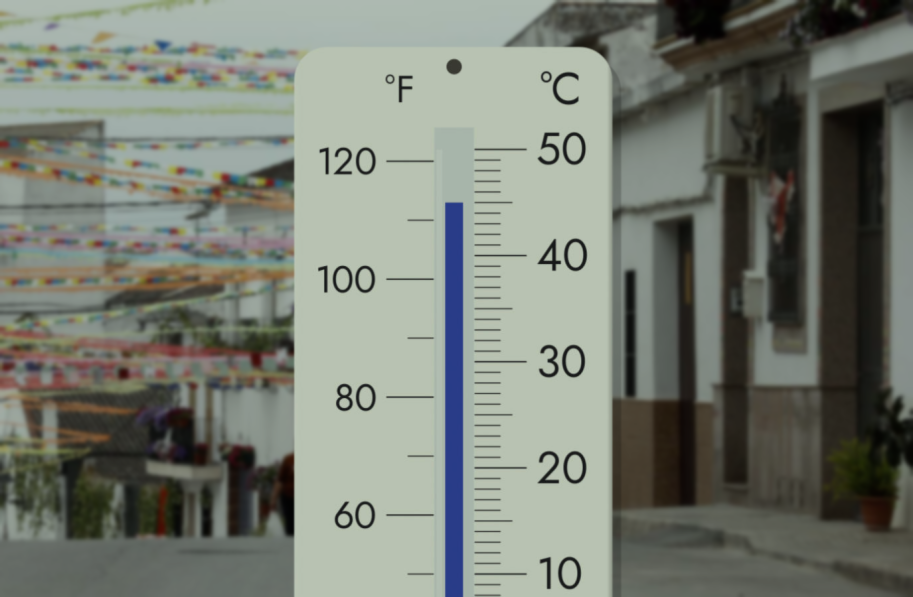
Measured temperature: 45 °C
